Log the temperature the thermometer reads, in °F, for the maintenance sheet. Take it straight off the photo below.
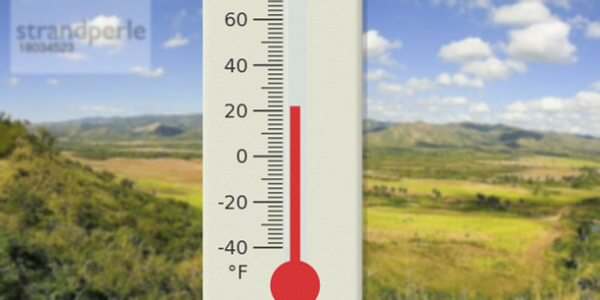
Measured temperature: 22 °F
